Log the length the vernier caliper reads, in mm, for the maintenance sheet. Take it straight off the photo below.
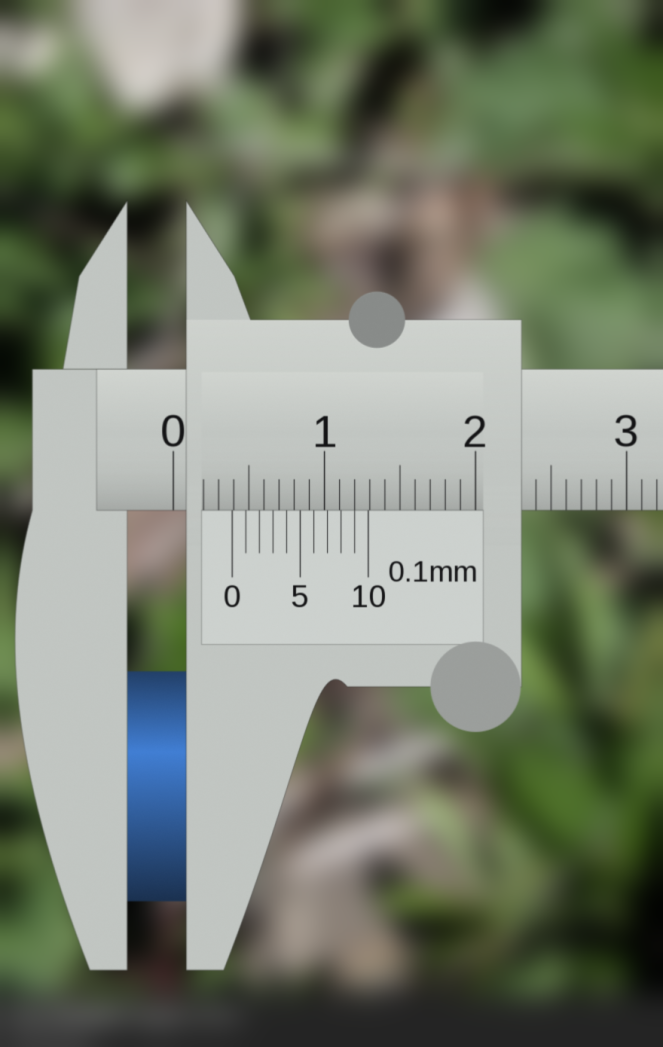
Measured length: 3.9 mm
